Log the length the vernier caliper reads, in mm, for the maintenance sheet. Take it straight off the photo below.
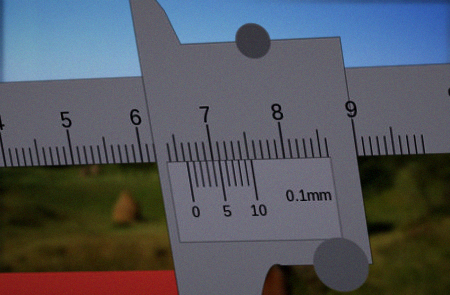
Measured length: 66.4 mm
